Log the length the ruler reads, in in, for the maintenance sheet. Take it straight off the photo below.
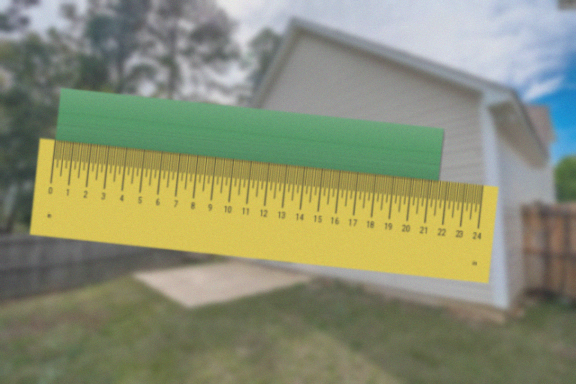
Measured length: 21.5 in
